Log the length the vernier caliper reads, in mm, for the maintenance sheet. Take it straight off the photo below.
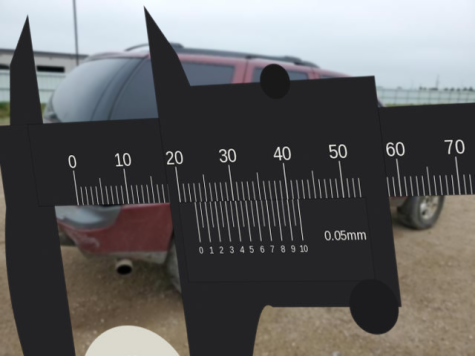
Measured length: 22.8 mm
